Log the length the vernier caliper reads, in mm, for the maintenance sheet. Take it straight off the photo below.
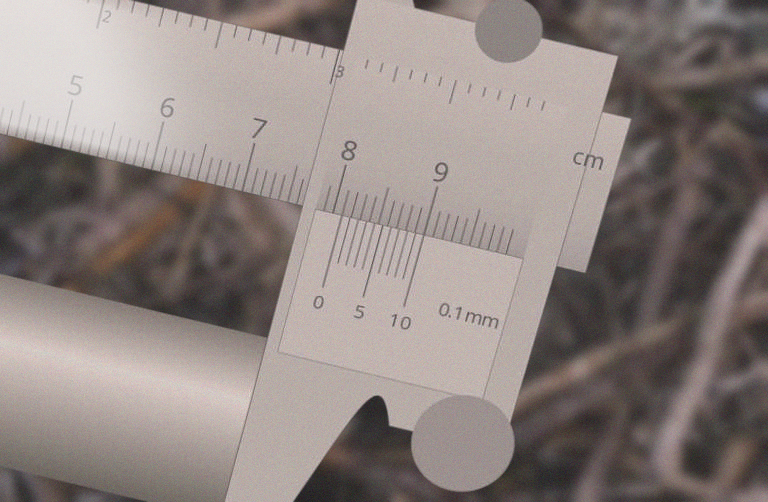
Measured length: 81.0 mm
